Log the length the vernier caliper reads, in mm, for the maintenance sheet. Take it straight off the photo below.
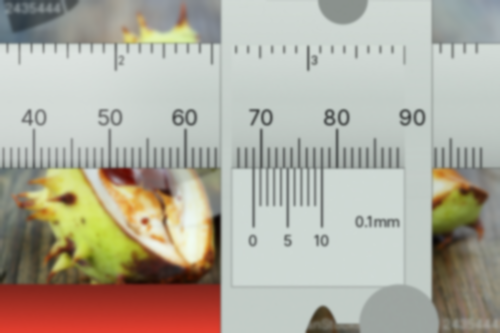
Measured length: 69.0 mm
